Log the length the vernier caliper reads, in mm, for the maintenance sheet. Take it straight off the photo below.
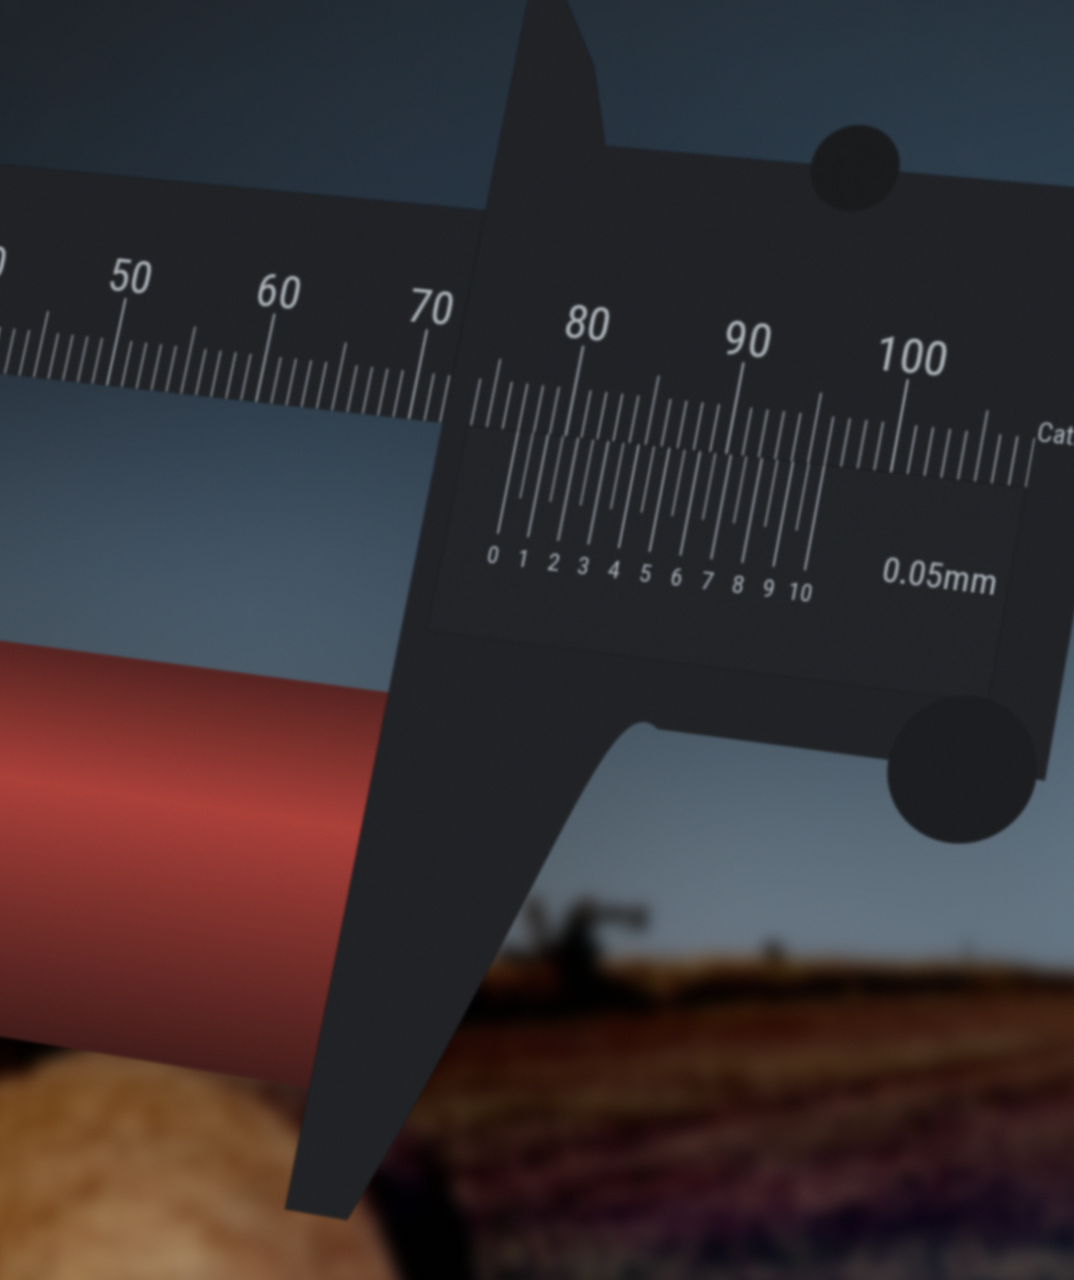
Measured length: 77.0 mm
